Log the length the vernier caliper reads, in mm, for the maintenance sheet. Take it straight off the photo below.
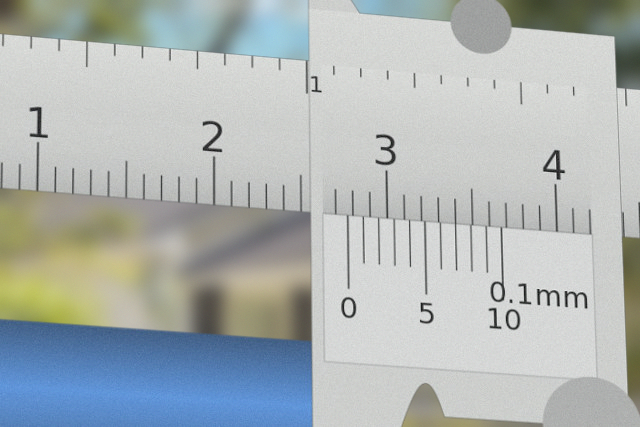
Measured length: 27.7 mm
